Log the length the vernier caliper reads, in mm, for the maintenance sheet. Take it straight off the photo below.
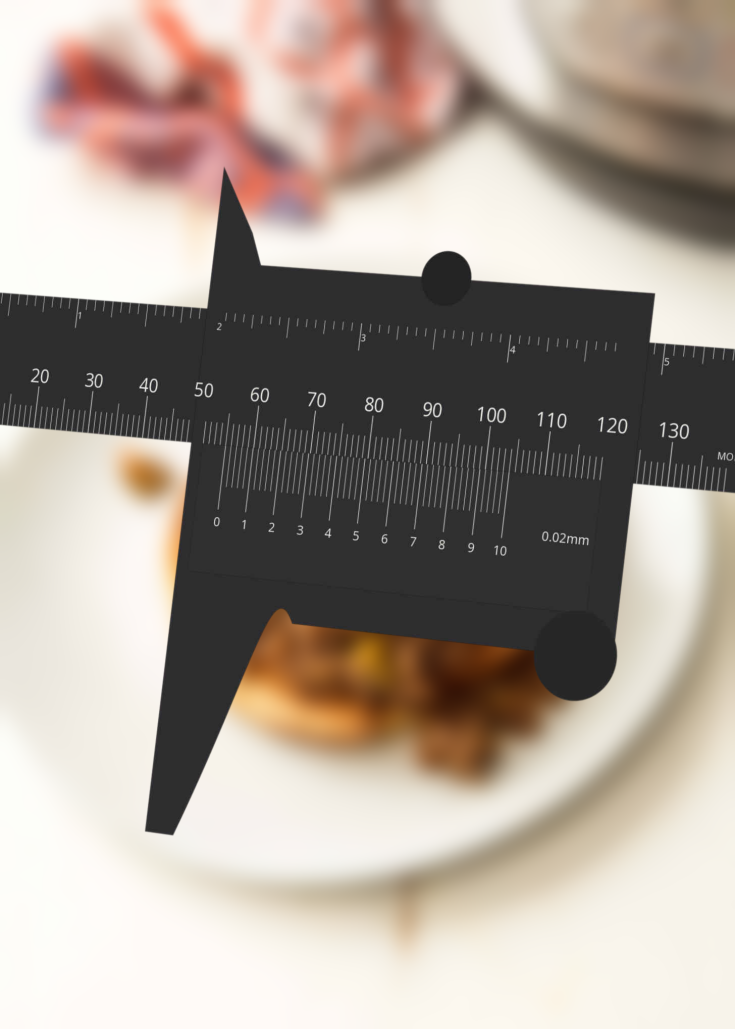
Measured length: 55.0 mm
